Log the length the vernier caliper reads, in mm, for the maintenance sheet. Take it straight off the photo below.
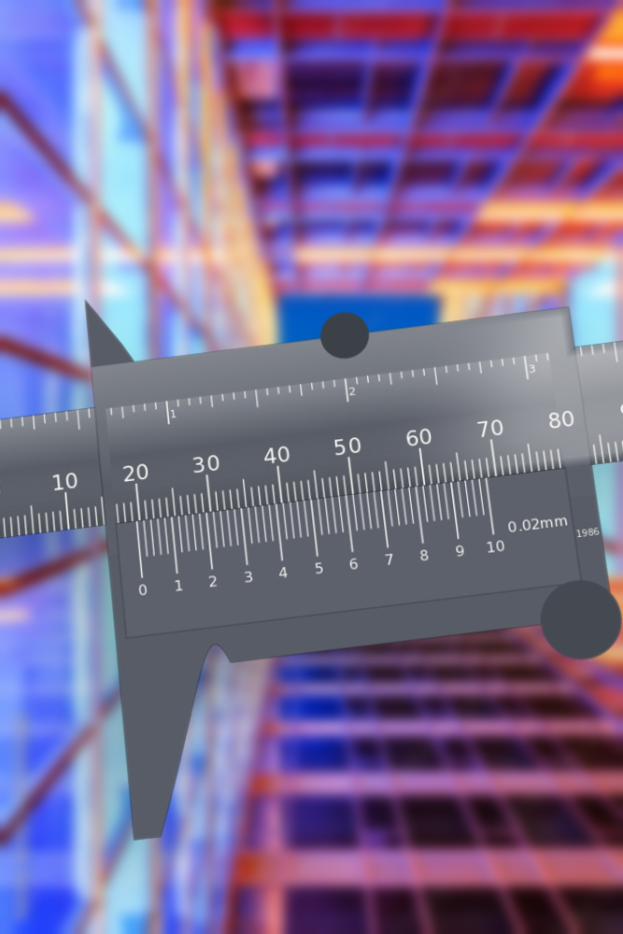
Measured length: 19.6 mm
